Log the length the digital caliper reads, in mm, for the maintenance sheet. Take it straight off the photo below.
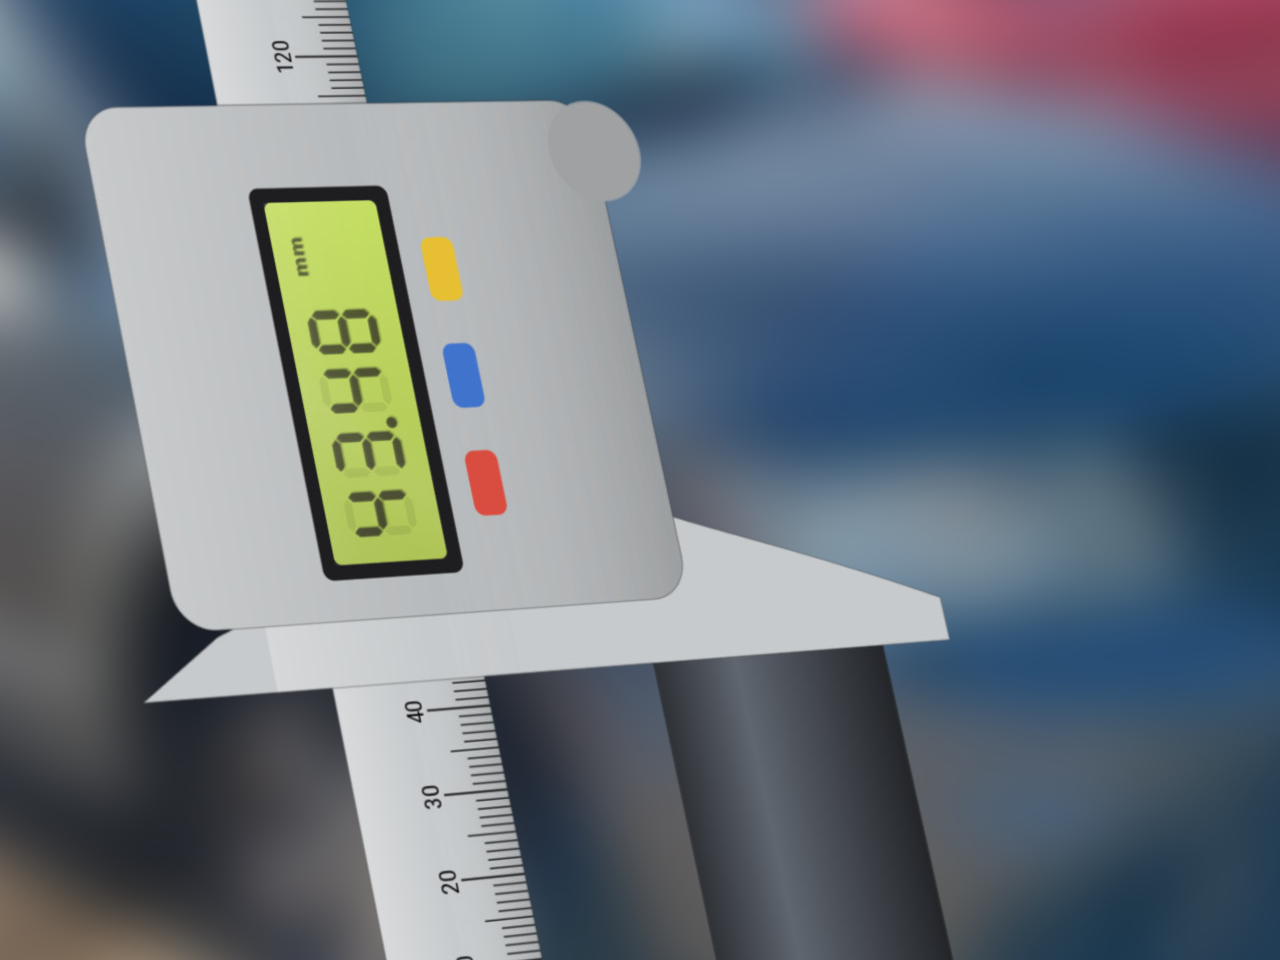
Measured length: 43.48 mm
